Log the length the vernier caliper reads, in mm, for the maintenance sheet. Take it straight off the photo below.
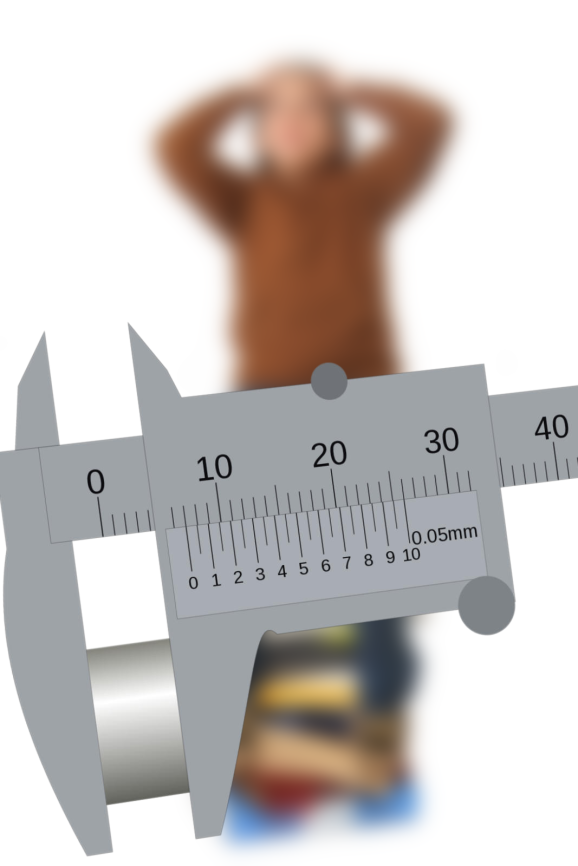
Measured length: 7.0 mm
